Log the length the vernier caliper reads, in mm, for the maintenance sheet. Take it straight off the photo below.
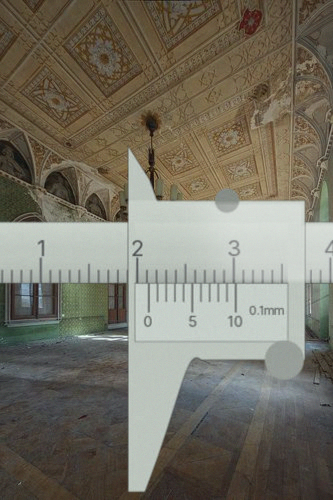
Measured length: 21.2 mm
